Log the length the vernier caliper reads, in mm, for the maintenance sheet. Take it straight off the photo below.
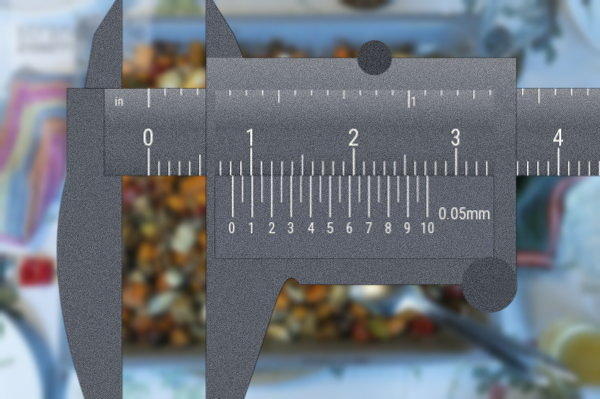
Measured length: 8.2 mm
